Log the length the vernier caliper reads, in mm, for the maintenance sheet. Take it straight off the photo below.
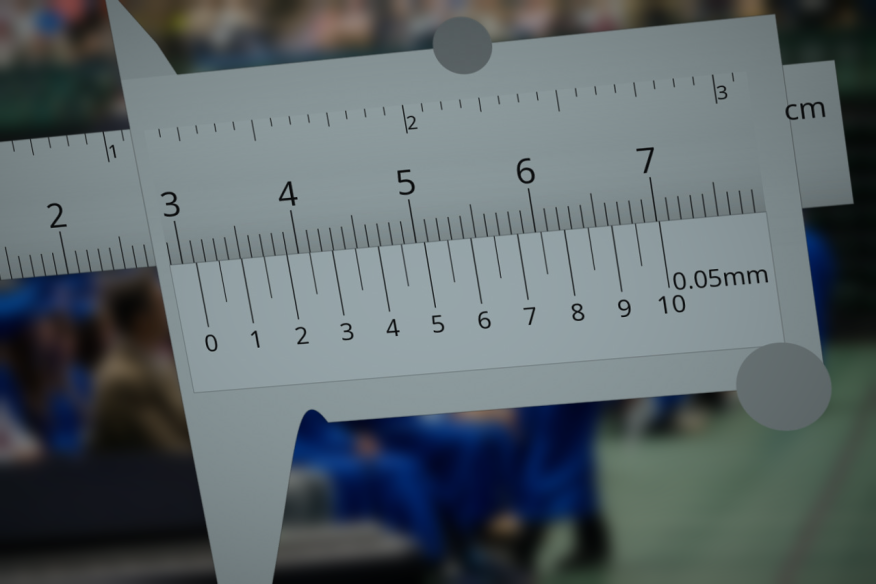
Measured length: 31.2 mm
